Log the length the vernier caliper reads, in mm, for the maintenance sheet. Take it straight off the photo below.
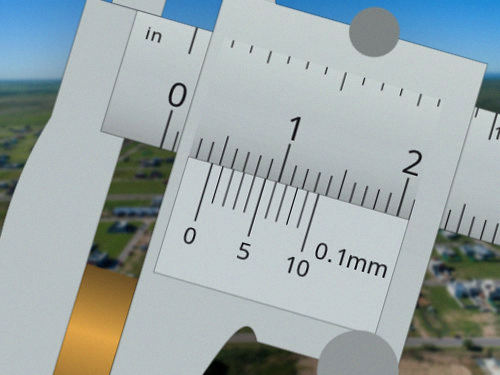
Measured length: 4.4 mm
